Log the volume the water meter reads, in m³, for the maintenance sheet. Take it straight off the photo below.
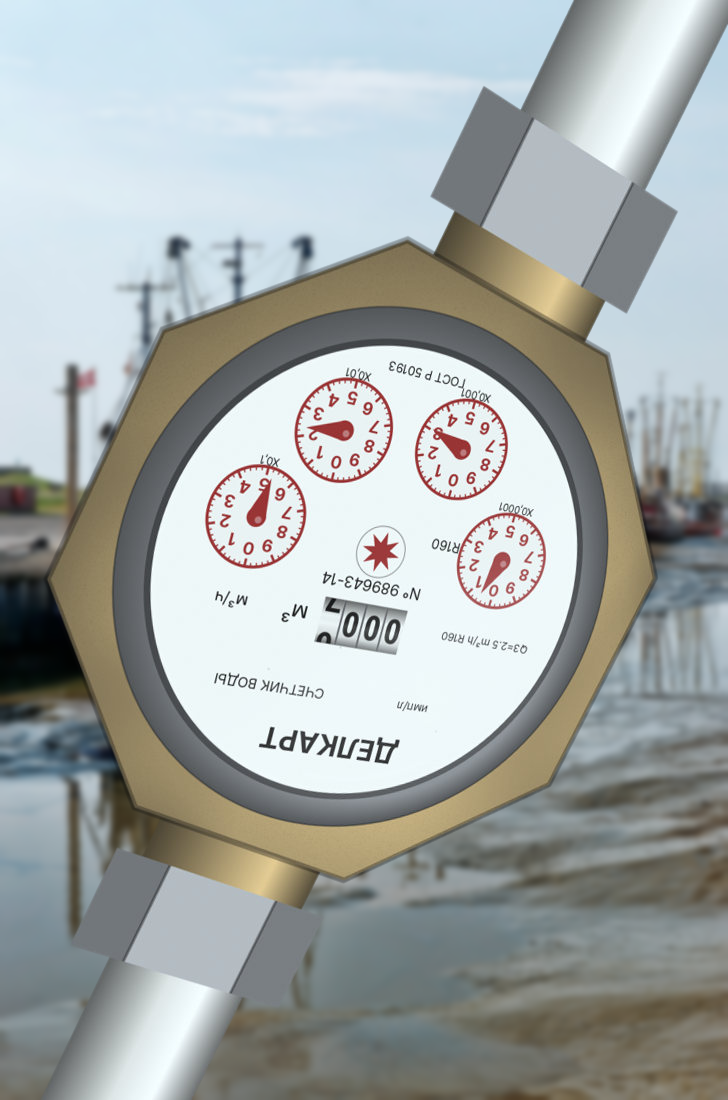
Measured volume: 6.5230 m³
